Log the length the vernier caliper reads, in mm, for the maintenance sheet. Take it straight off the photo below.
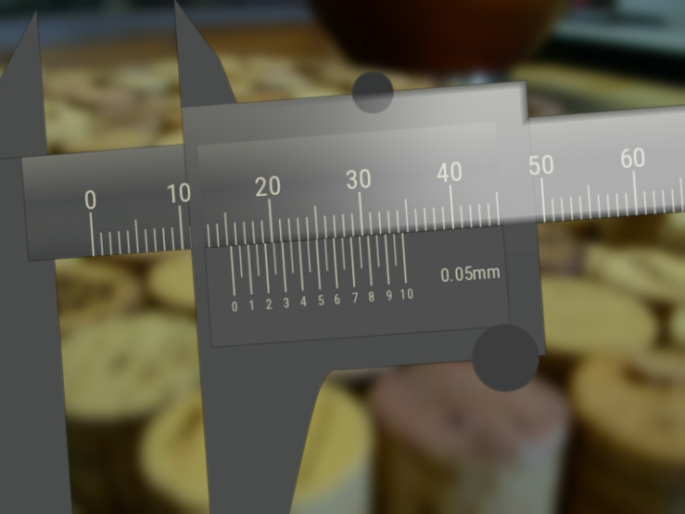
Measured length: 15.4 mm
